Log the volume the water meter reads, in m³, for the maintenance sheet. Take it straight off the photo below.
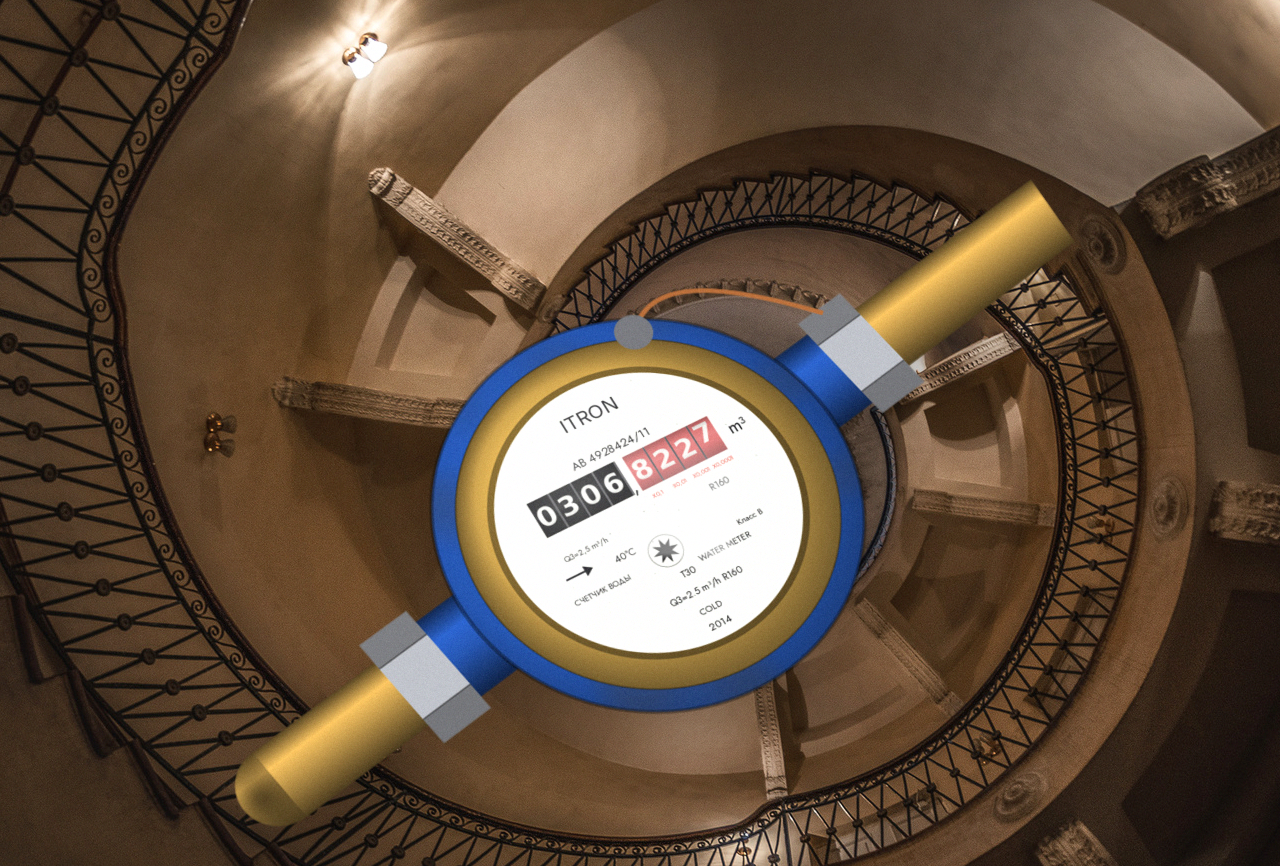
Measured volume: 306.8227 m³
